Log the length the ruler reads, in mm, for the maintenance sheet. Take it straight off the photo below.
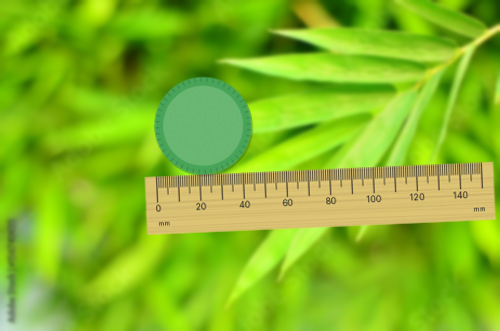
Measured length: 45 mm
